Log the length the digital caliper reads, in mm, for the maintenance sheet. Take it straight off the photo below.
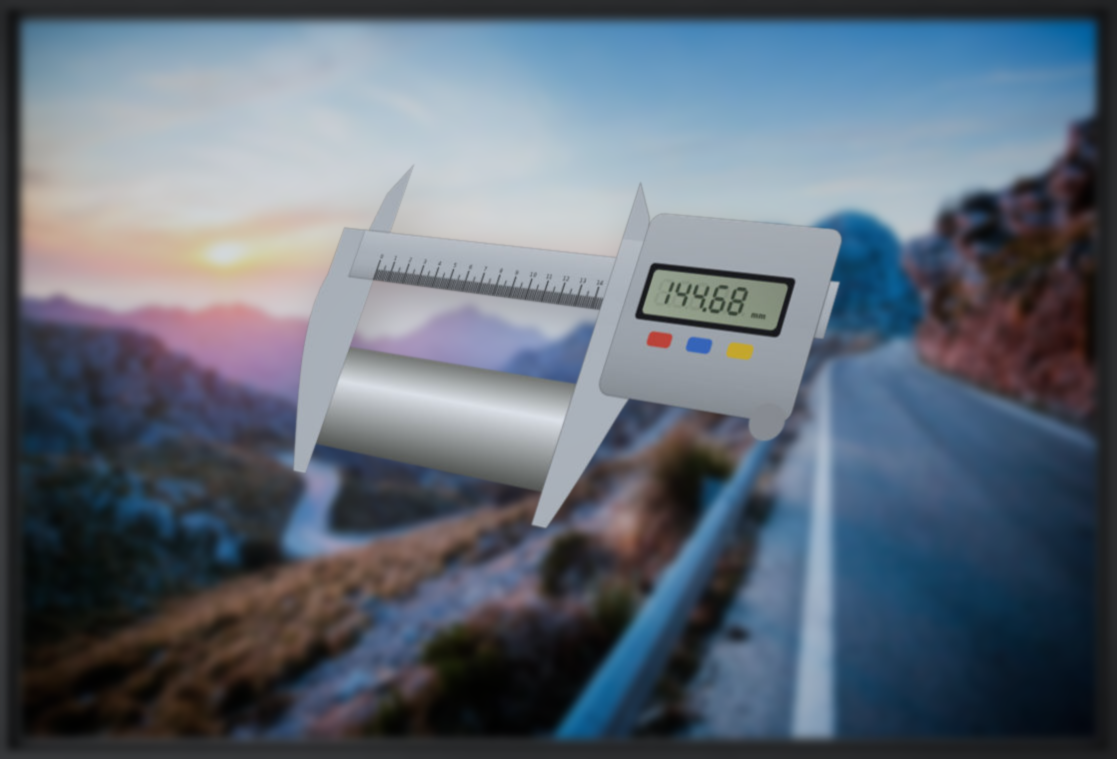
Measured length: 144.68 mm
